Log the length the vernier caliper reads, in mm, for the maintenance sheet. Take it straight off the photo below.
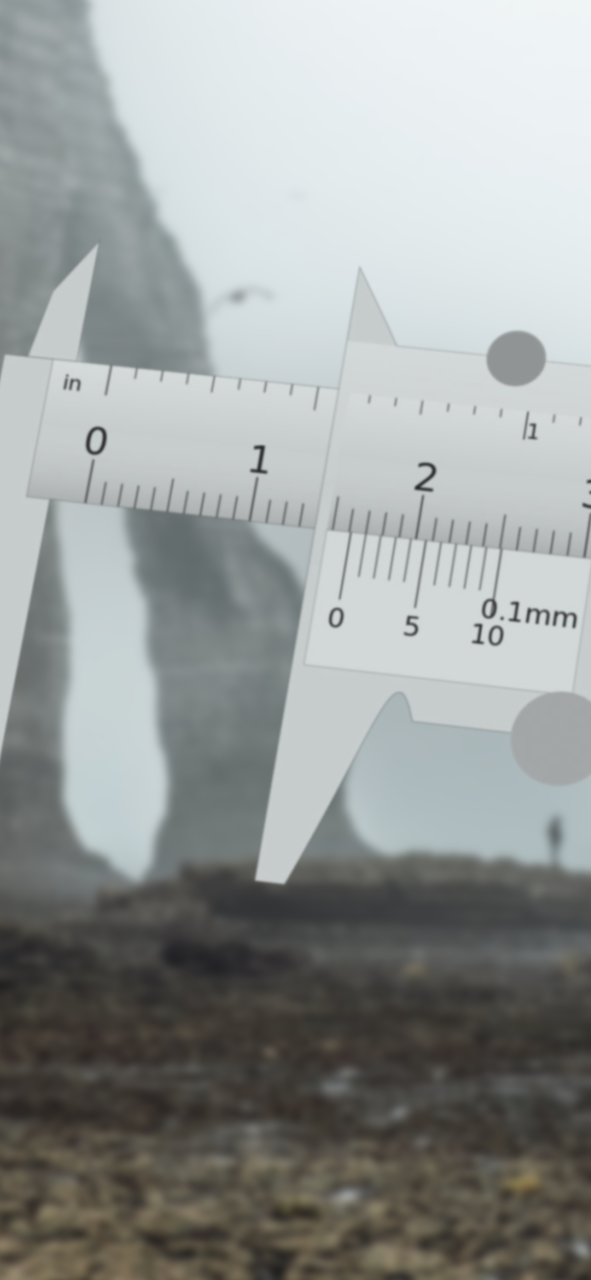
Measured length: 16.1 mm
